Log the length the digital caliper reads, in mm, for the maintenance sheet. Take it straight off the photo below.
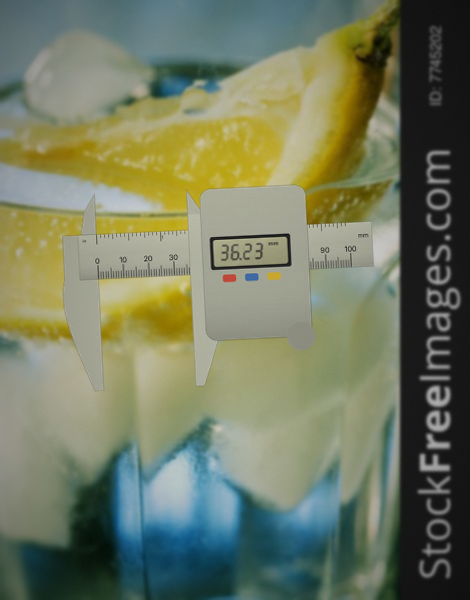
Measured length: 36.23 mm
